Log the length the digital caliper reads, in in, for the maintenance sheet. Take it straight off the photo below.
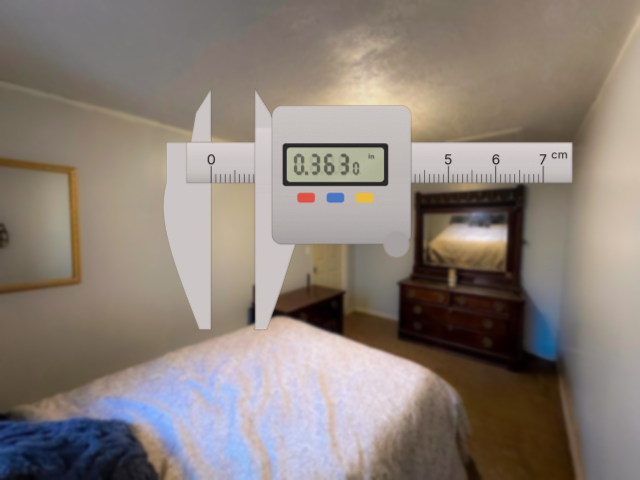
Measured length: 0.3630 in
